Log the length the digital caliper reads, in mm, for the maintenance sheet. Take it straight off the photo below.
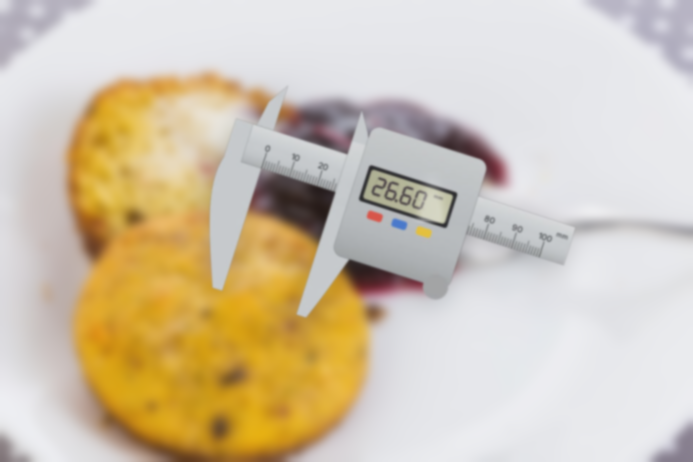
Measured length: 26.60 mm
